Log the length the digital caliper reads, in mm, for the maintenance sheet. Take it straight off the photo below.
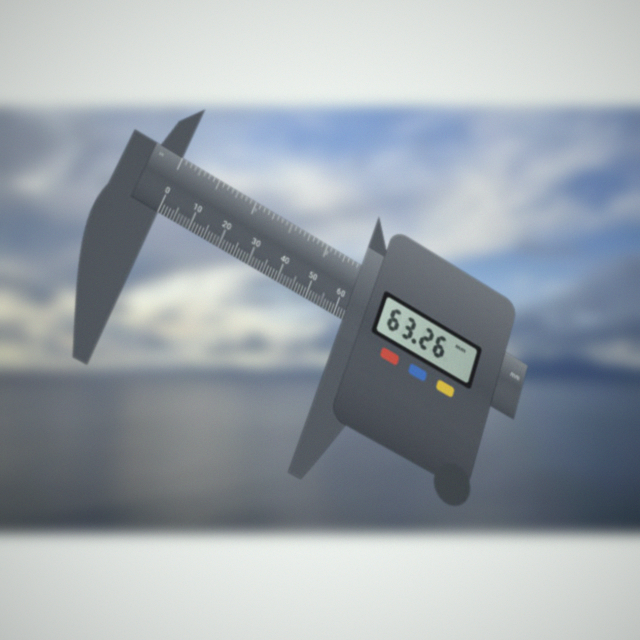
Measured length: 63.26 mm
